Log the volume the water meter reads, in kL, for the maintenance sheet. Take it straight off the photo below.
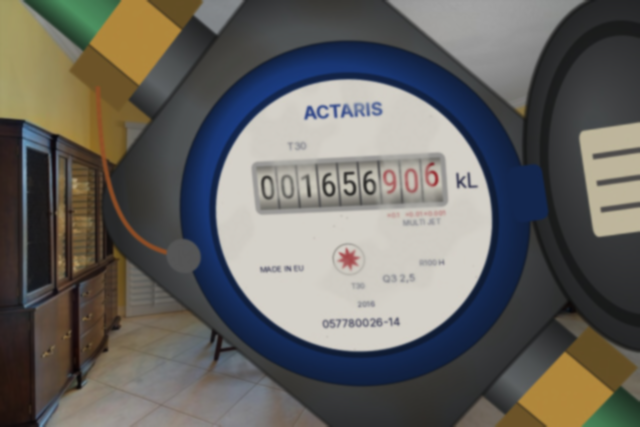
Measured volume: 1656.906 kL
